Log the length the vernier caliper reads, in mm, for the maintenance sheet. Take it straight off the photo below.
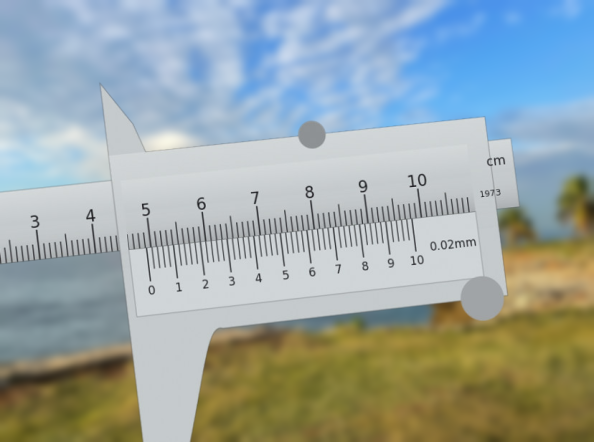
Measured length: 49.2 mm
